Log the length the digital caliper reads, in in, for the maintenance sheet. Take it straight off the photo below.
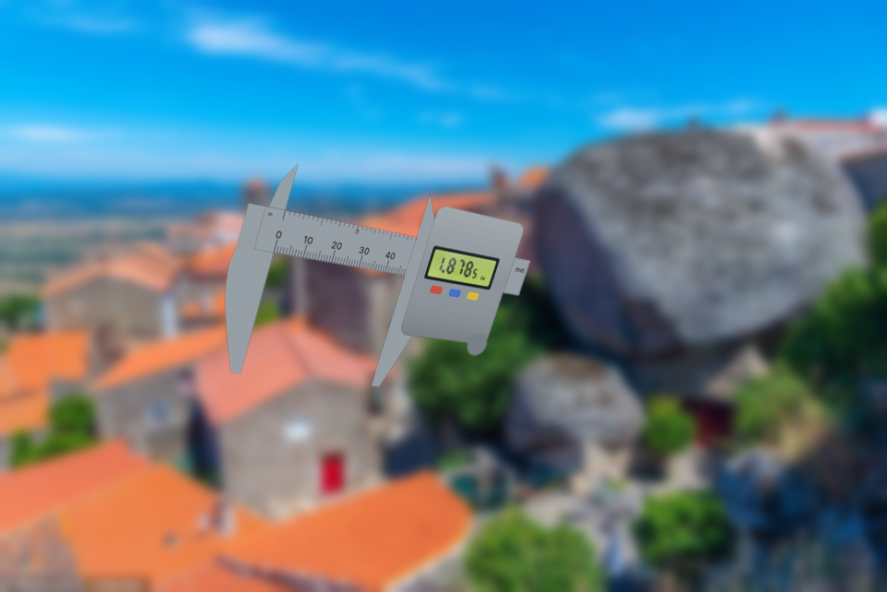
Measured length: 1.8785 in
